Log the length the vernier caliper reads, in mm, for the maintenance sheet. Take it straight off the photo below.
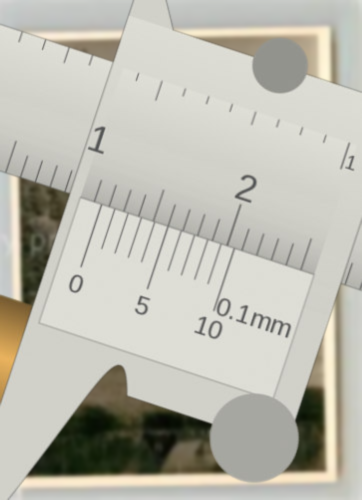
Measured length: 11.5 mm
